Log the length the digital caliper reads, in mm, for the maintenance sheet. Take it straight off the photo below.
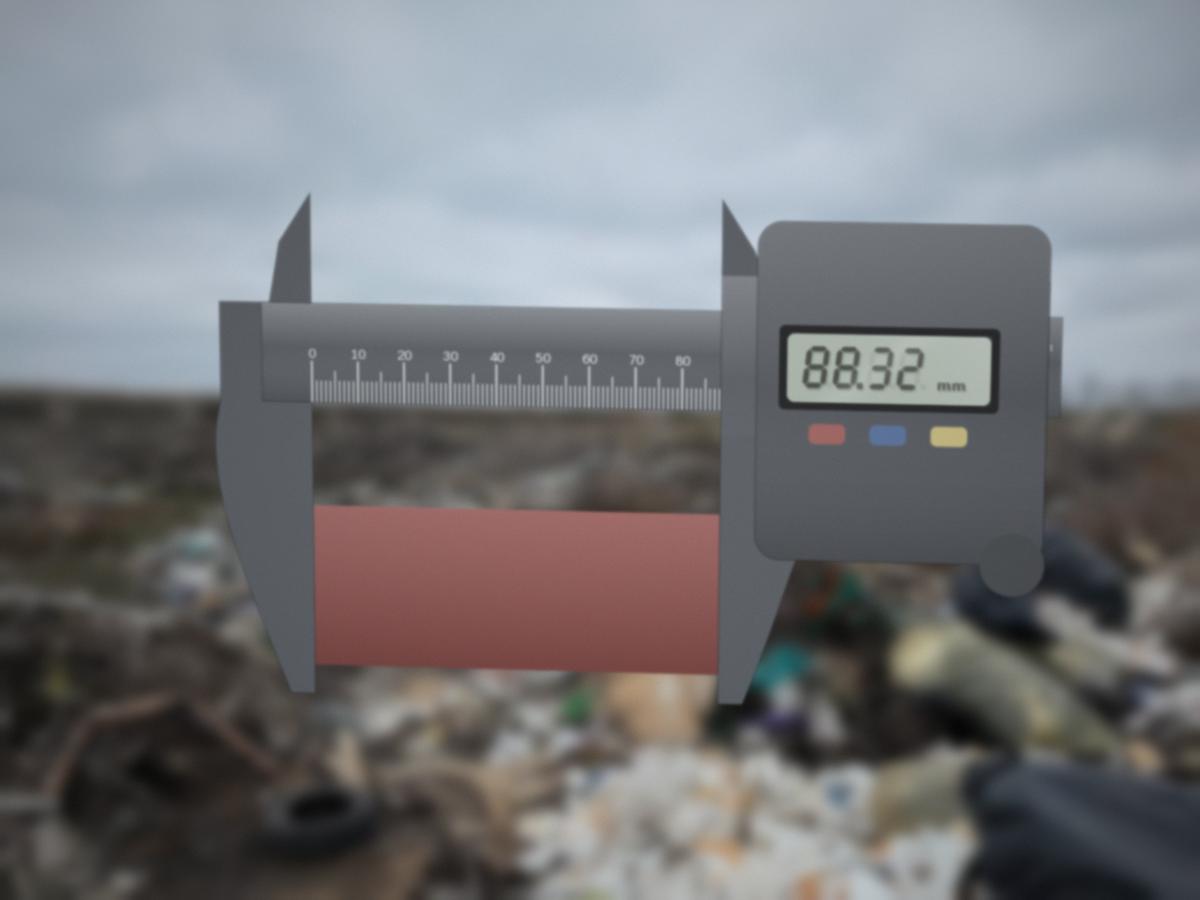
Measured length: 88.32 mm
